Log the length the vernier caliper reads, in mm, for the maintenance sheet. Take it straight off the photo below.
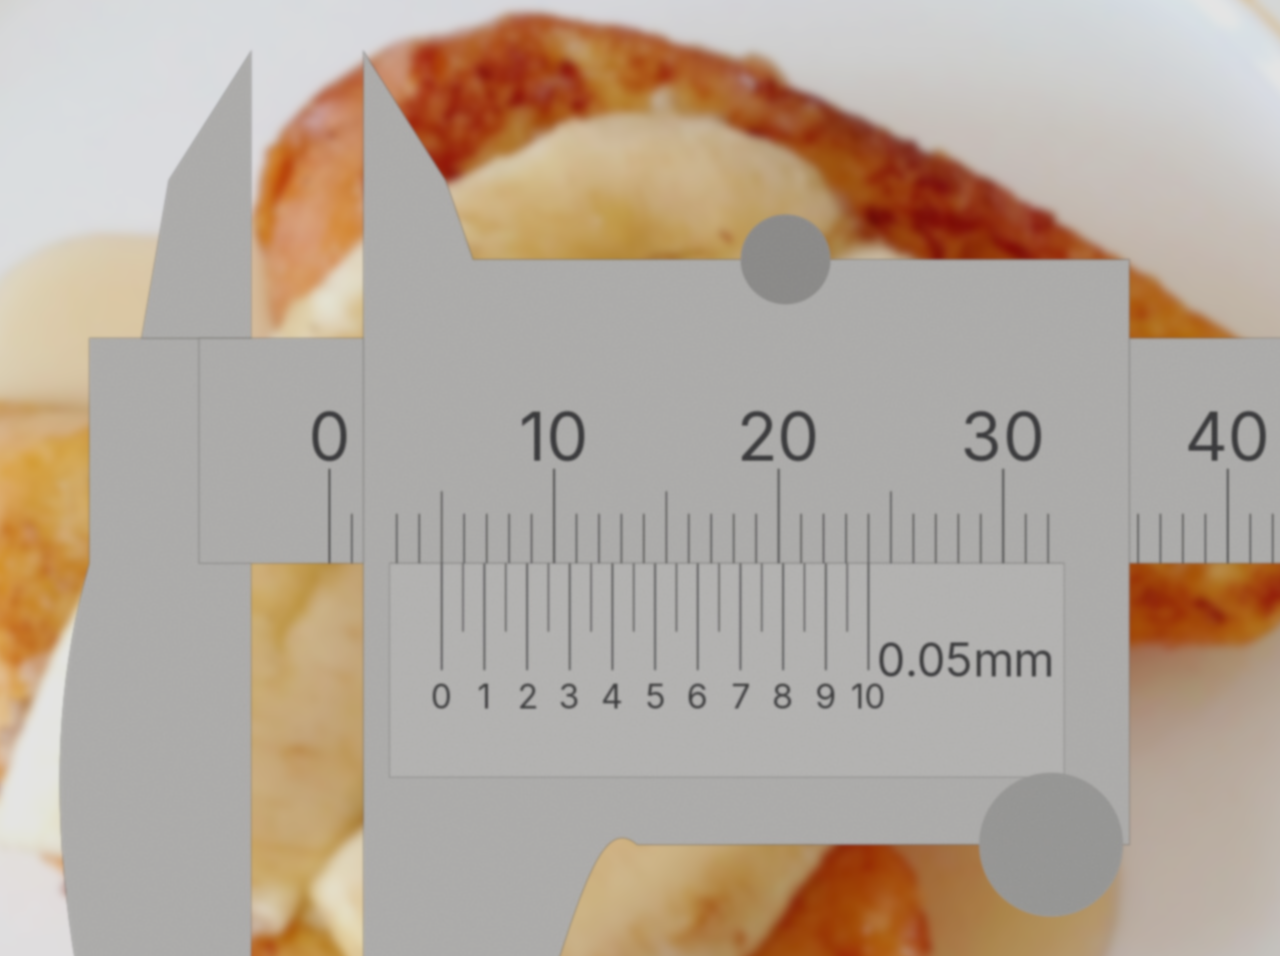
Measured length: 5.0 mm
